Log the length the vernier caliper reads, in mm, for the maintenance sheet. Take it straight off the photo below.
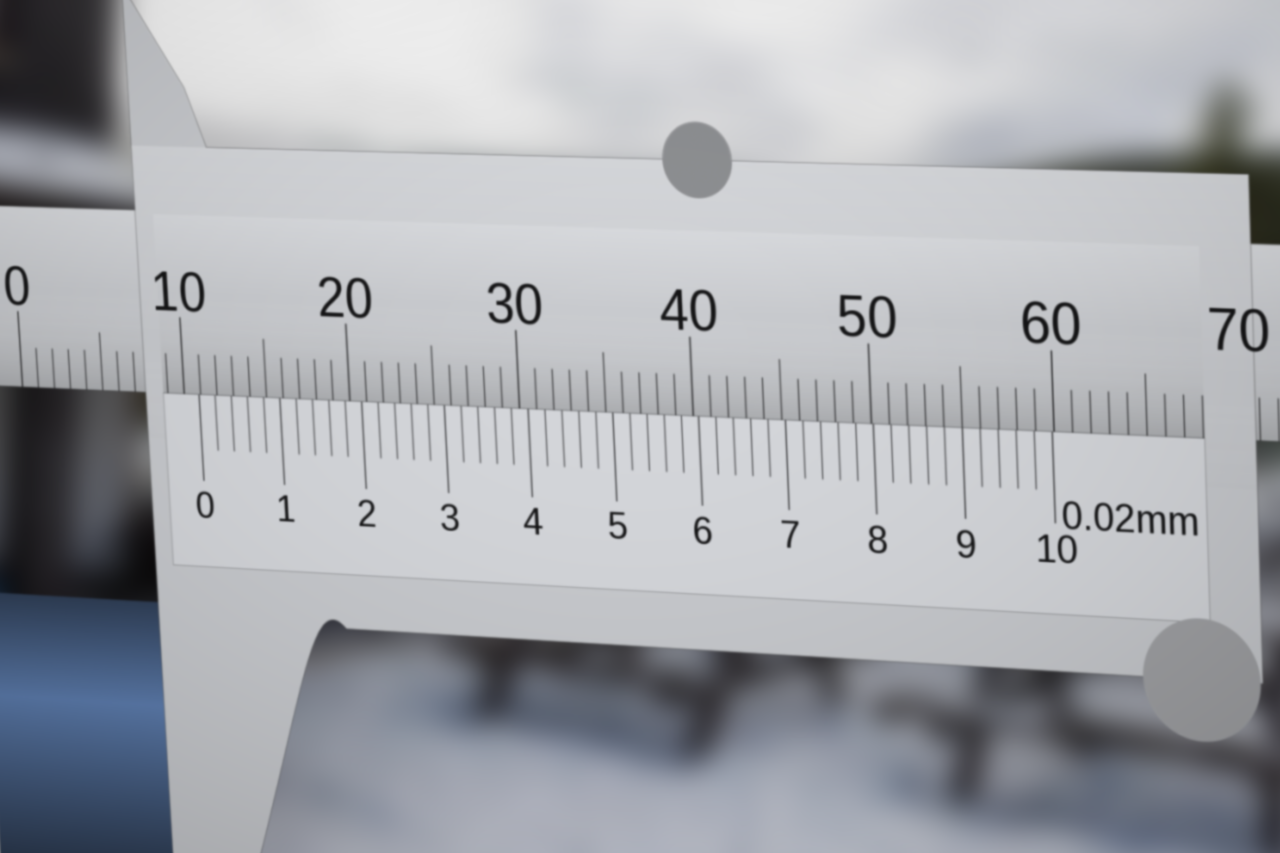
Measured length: 10.9 mm
